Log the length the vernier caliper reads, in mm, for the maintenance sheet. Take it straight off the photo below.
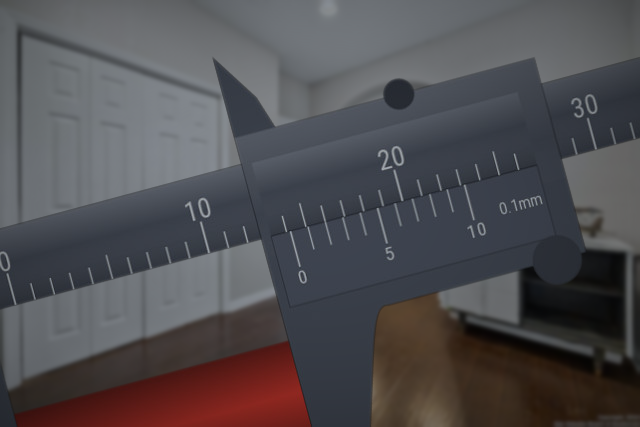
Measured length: 14.2 mm
